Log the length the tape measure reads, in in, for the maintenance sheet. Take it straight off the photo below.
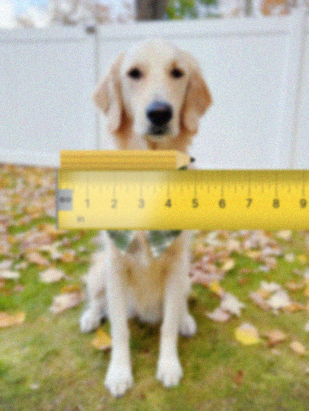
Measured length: 5 in
